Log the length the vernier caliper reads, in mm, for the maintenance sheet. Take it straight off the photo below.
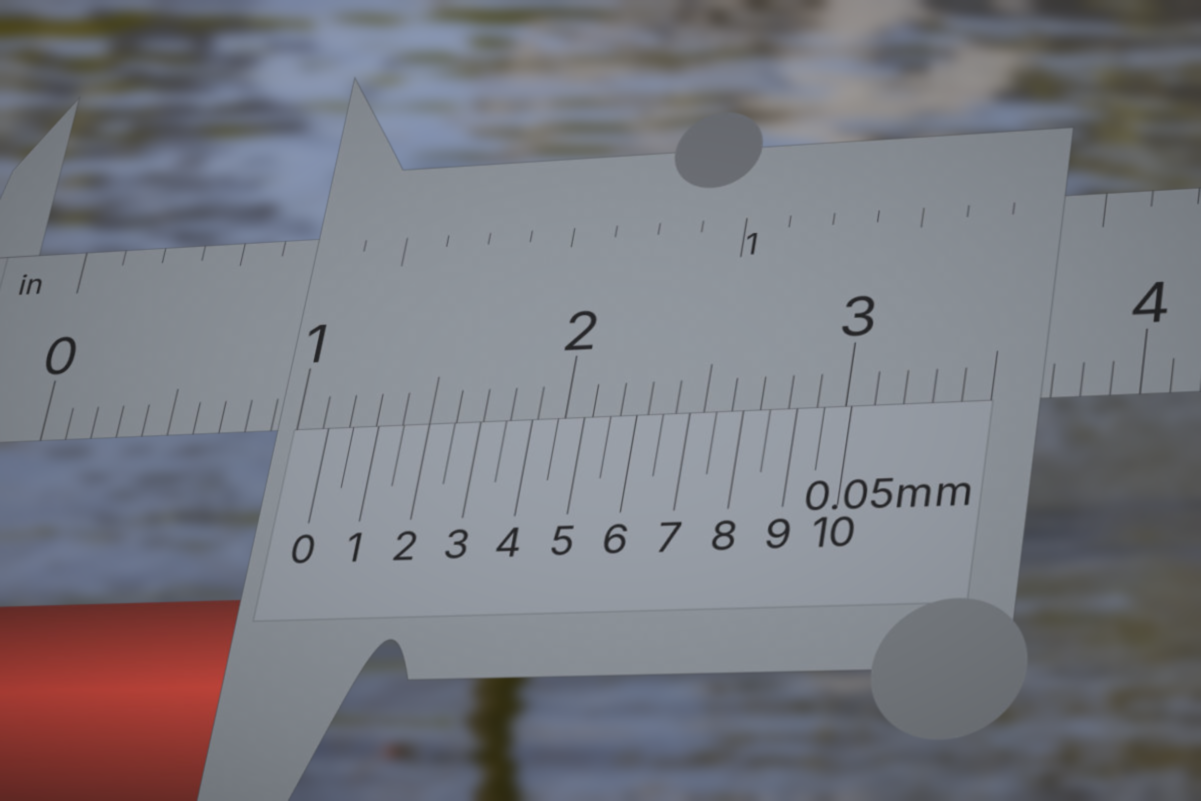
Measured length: 11.2 mm
